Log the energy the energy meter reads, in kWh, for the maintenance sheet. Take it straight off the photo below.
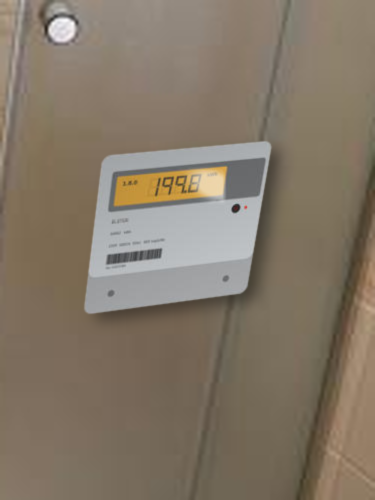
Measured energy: 199.8 kWh
